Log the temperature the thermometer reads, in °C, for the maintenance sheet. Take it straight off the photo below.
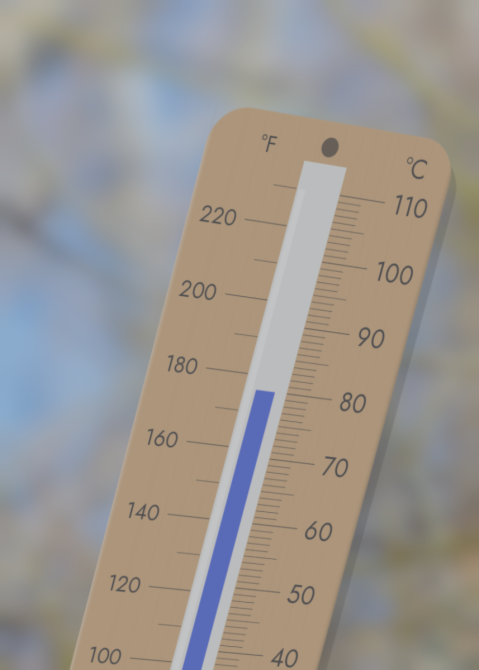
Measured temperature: 80 °C
